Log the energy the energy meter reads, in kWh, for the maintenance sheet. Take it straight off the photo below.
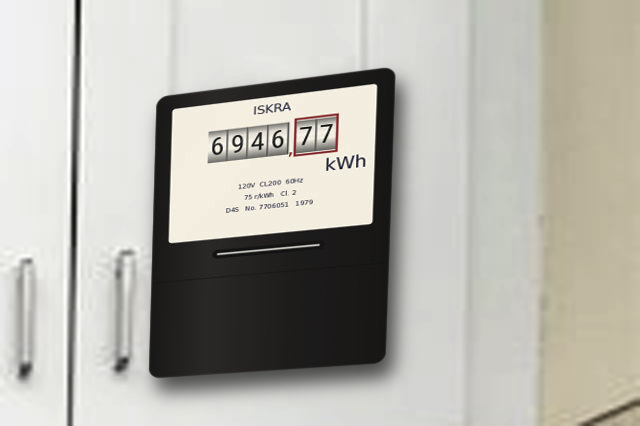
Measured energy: 6946.77 kWh
